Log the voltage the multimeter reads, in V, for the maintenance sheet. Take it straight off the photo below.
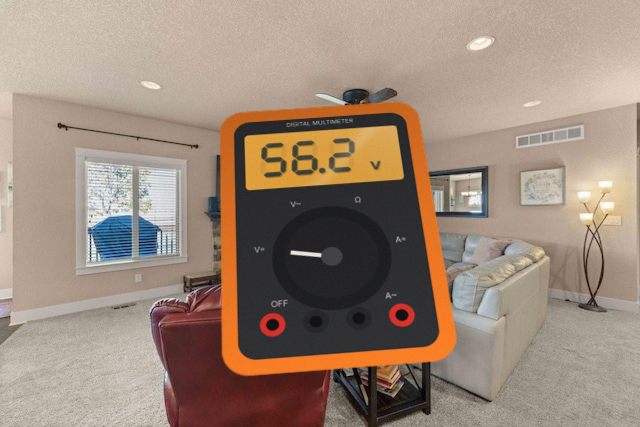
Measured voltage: 56.2 V
